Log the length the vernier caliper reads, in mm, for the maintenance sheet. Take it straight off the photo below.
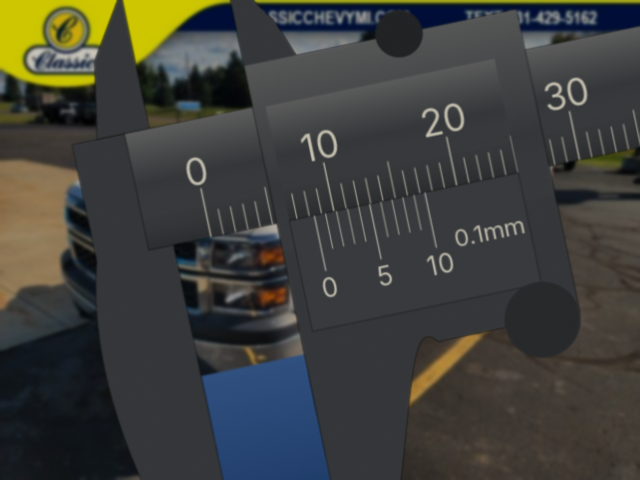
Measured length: 8.4 mm
